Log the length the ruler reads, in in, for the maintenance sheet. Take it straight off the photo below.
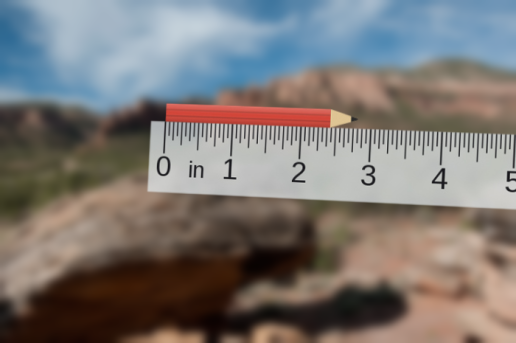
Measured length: 2.8125 in
